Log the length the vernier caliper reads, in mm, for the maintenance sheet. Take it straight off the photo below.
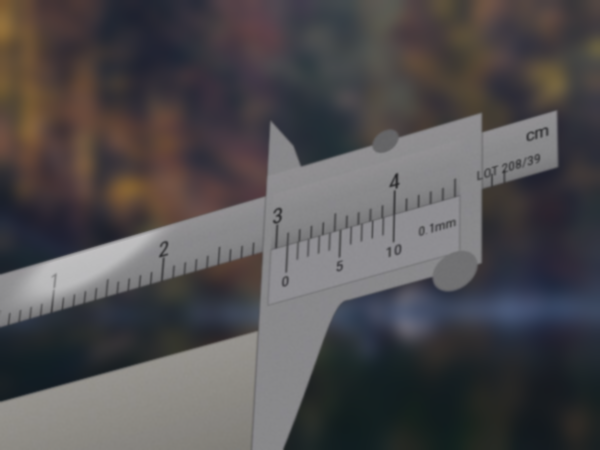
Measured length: 31.0 mm
